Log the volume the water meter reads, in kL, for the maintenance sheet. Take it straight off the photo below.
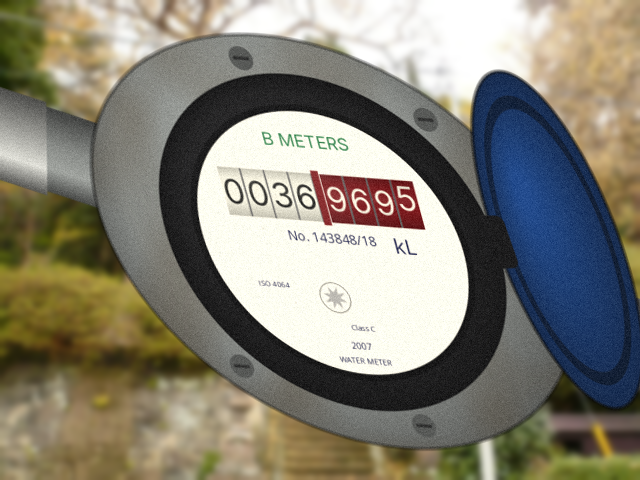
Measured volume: 36.9695 kL
